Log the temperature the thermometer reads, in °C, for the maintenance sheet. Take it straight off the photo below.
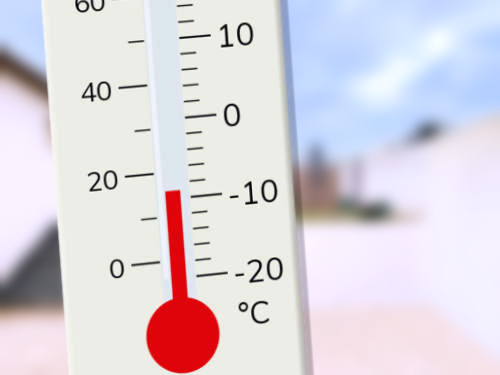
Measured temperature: -9 °C
